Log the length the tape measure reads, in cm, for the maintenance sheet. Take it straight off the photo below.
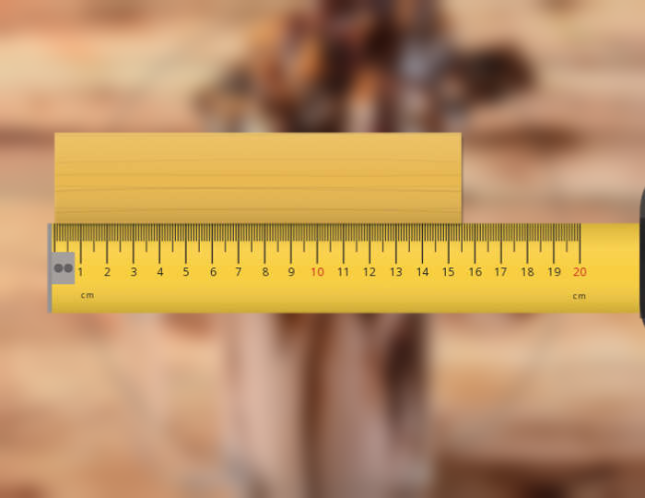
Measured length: 15.5 cm
